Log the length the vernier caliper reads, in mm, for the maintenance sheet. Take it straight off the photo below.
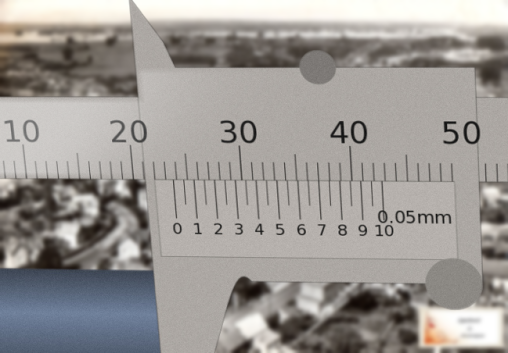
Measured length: 23.7 mm
